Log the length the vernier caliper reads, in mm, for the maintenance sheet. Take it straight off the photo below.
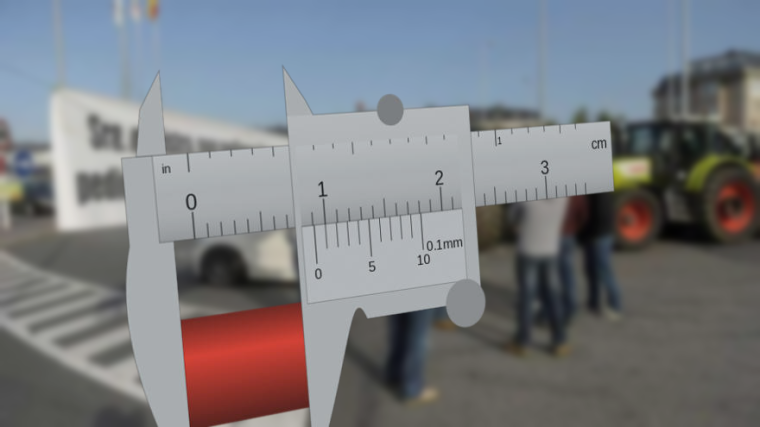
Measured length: 9.1 mm
